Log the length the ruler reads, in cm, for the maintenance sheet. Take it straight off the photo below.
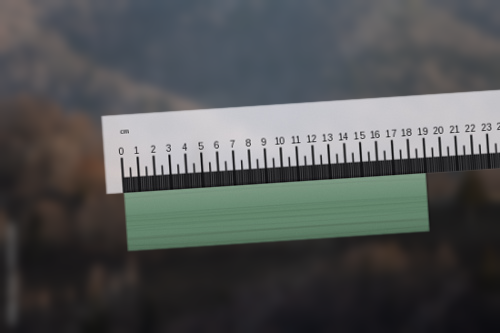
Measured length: 19 cm
